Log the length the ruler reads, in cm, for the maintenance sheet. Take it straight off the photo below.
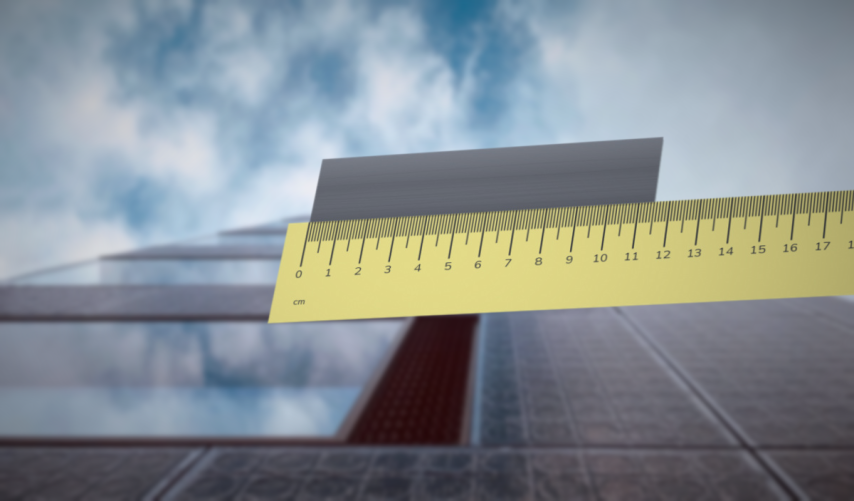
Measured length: 11.5 cm
